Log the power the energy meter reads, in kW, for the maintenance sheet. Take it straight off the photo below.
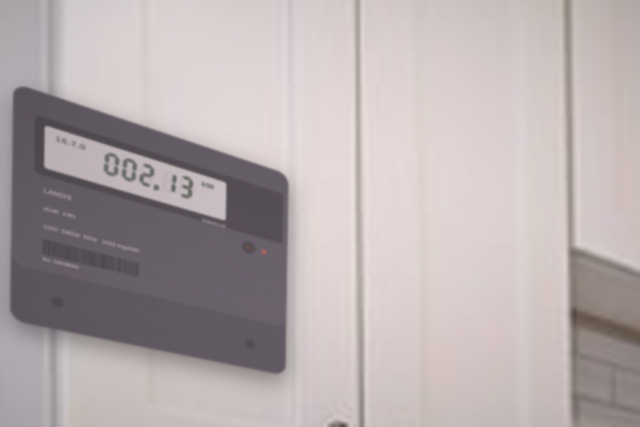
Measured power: 2.13 kW
